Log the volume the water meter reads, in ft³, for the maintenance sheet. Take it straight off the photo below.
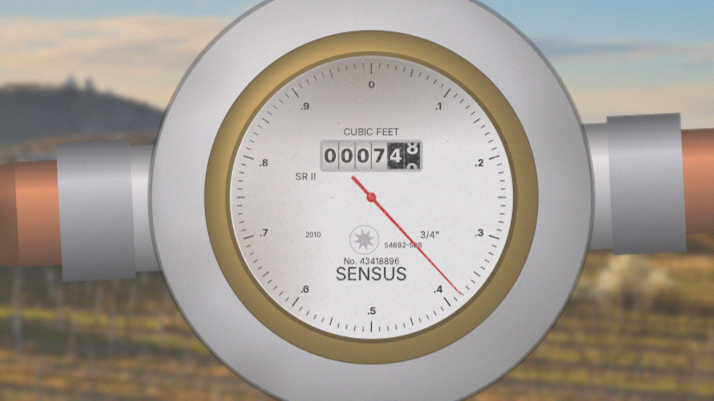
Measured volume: 748.38 ft³
